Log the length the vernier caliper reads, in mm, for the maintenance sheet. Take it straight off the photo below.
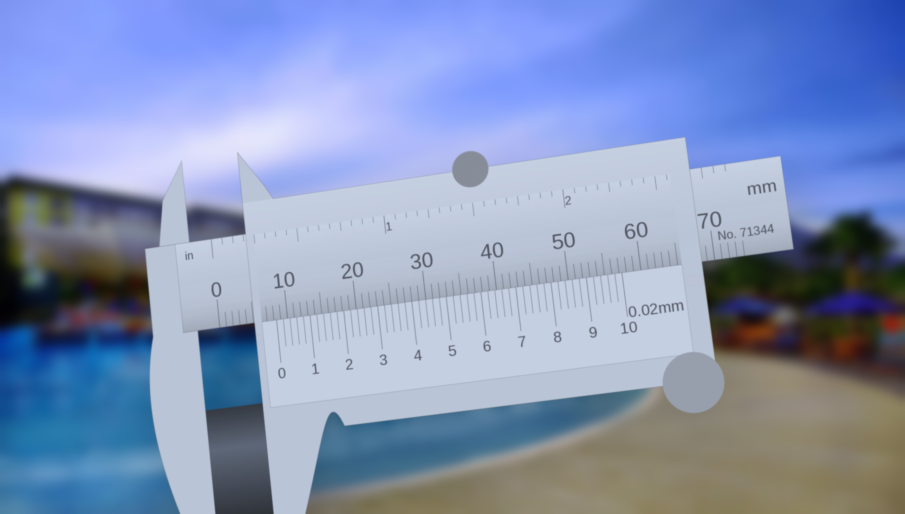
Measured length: 8.4 mm
